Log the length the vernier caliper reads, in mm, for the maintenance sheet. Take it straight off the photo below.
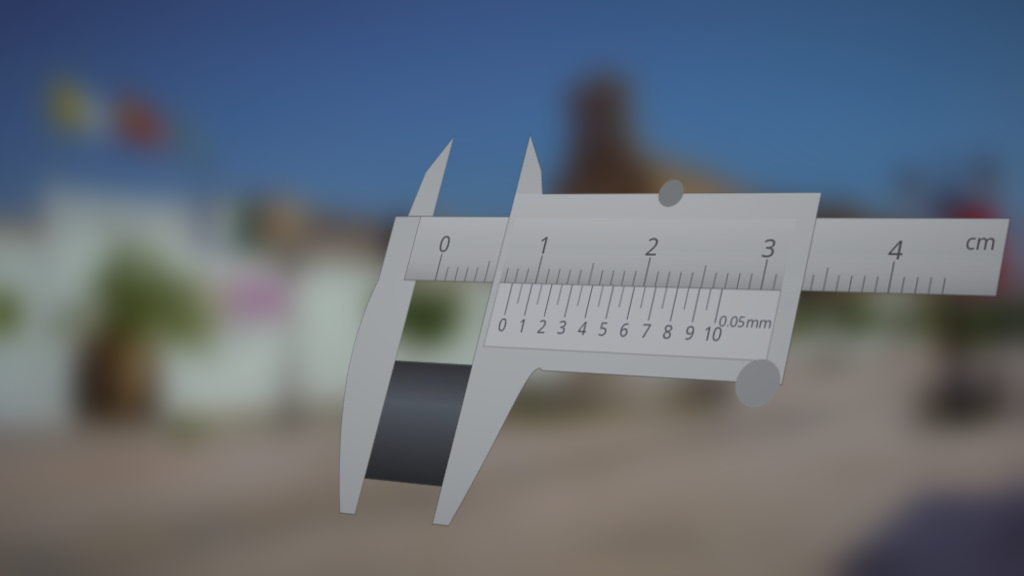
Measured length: 7.8 mm
